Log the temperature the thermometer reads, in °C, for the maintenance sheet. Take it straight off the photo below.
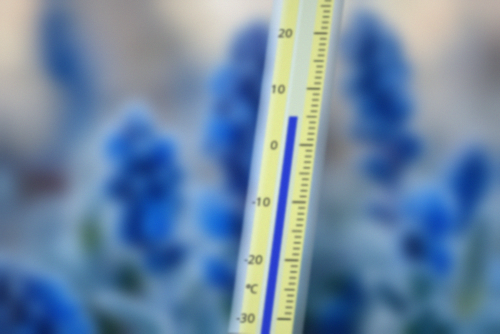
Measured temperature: 5 °C
